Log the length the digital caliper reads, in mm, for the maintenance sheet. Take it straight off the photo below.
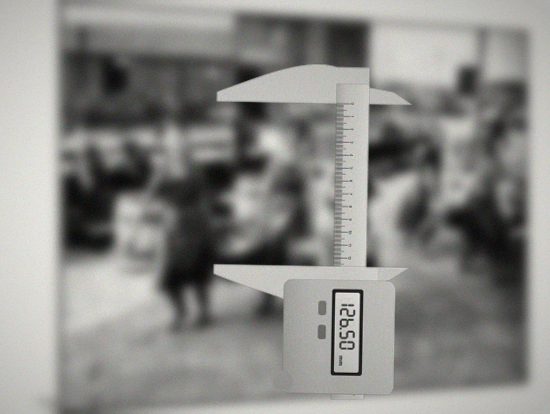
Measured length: 126.50 mm
